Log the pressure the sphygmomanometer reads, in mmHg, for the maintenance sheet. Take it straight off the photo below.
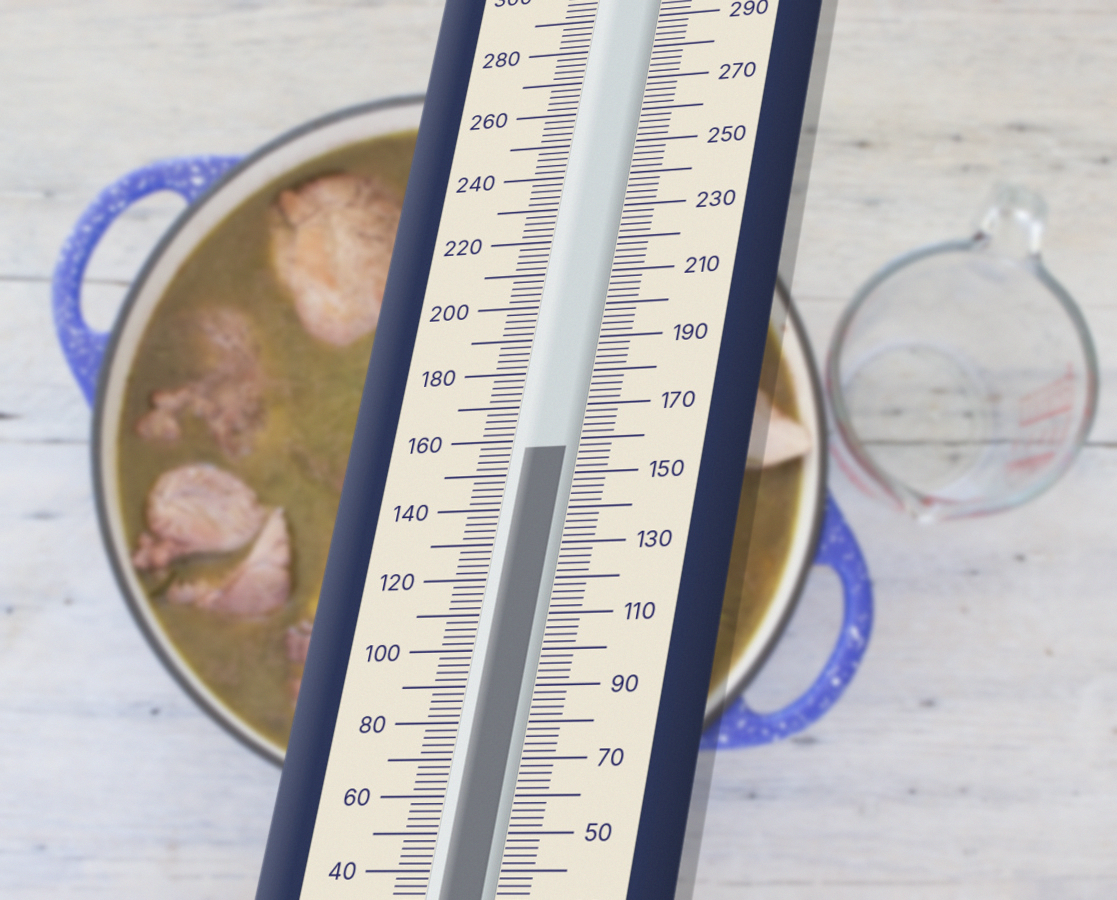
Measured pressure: 158 mmHg
